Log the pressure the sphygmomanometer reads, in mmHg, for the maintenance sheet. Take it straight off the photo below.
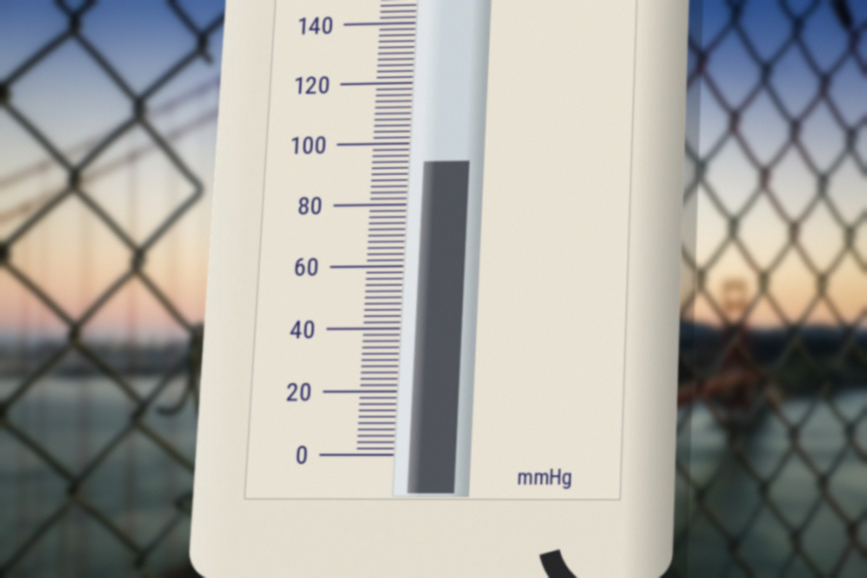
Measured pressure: 94 mmHg
